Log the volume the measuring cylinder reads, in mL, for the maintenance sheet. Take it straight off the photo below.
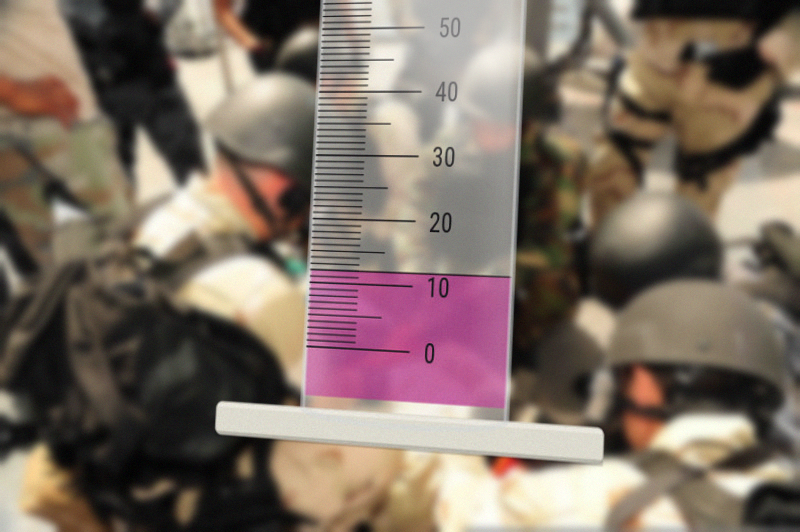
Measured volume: 12 mL
